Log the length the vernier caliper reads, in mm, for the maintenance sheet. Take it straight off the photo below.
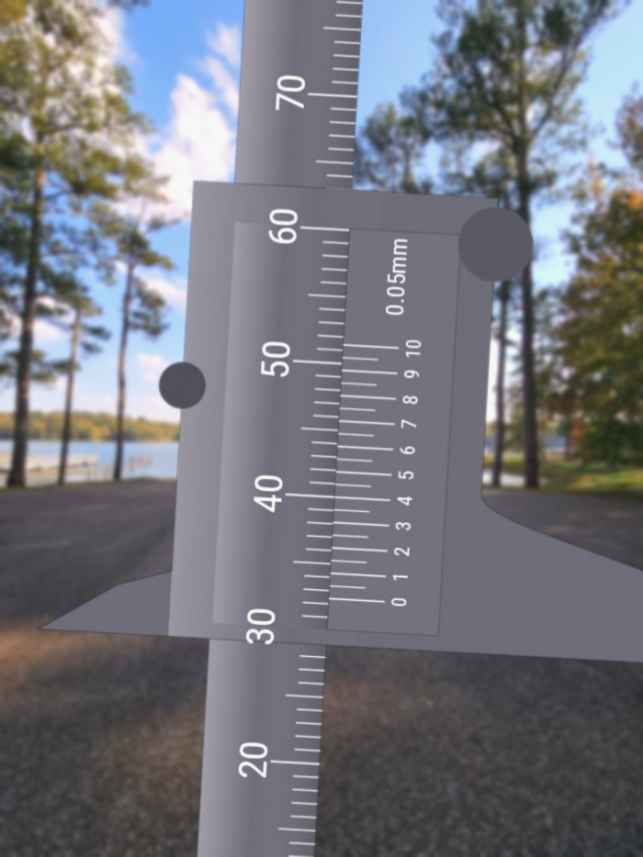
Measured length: 32.4 mm
